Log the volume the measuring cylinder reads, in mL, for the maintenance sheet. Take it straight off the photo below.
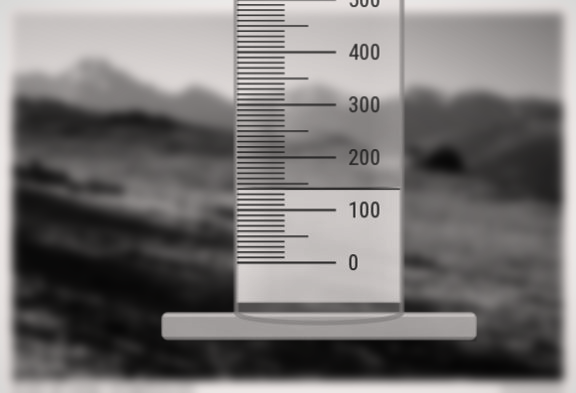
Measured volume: 140 mL
